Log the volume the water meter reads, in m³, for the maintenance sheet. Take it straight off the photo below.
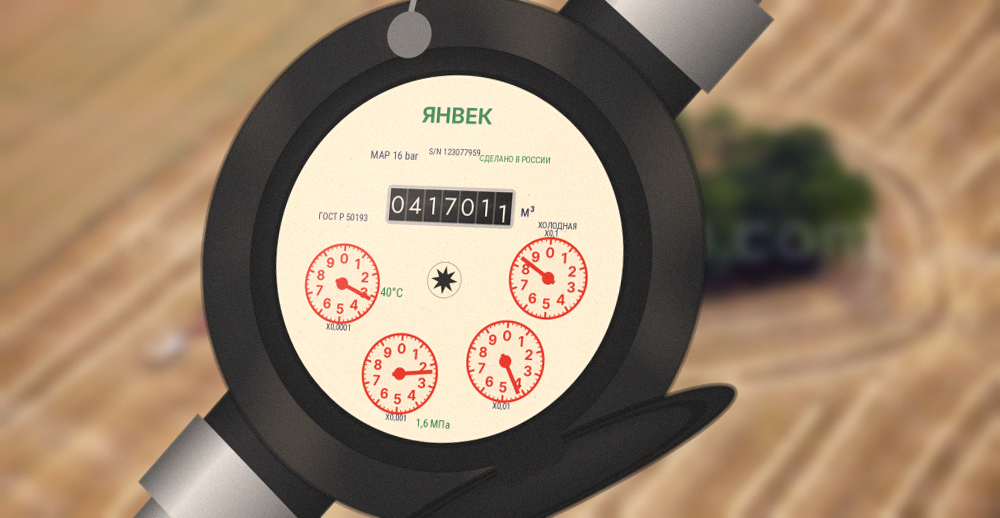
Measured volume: 417010.8423 m³
